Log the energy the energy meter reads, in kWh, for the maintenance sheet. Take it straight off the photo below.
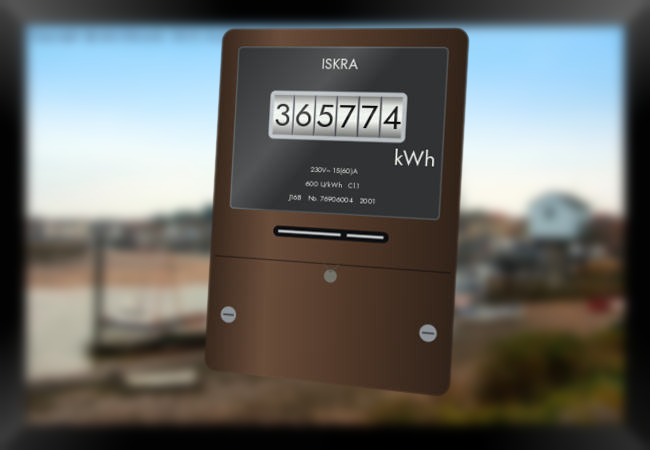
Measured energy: 365774 kWh
